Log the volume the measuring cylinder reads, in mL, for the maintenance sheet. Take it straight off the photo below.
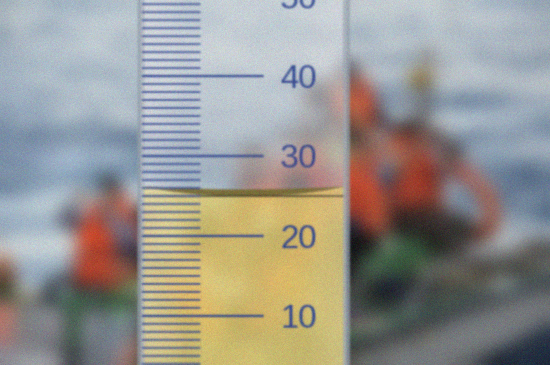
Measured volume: 25 mL
